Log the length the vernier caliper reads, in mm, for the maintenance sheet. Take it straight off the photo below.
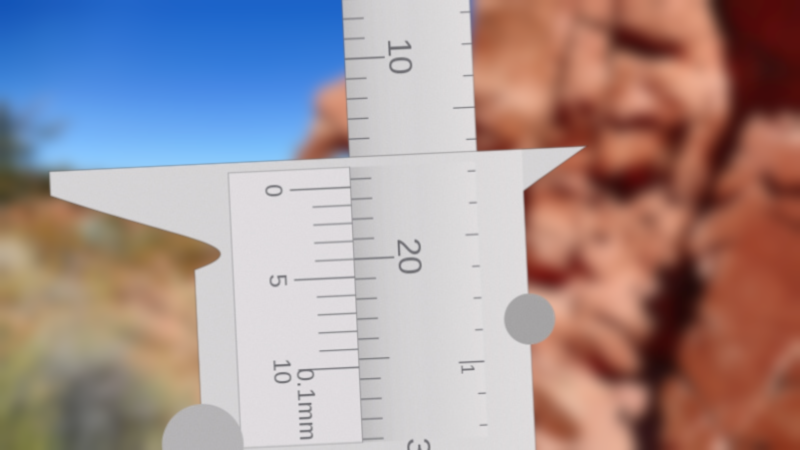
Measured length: 16.4 mm
